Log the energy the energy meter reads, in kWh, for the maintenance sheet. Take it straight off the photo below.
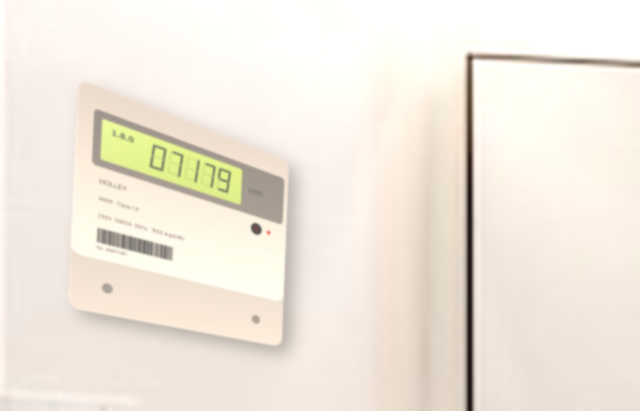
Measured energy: 7179 kWh
